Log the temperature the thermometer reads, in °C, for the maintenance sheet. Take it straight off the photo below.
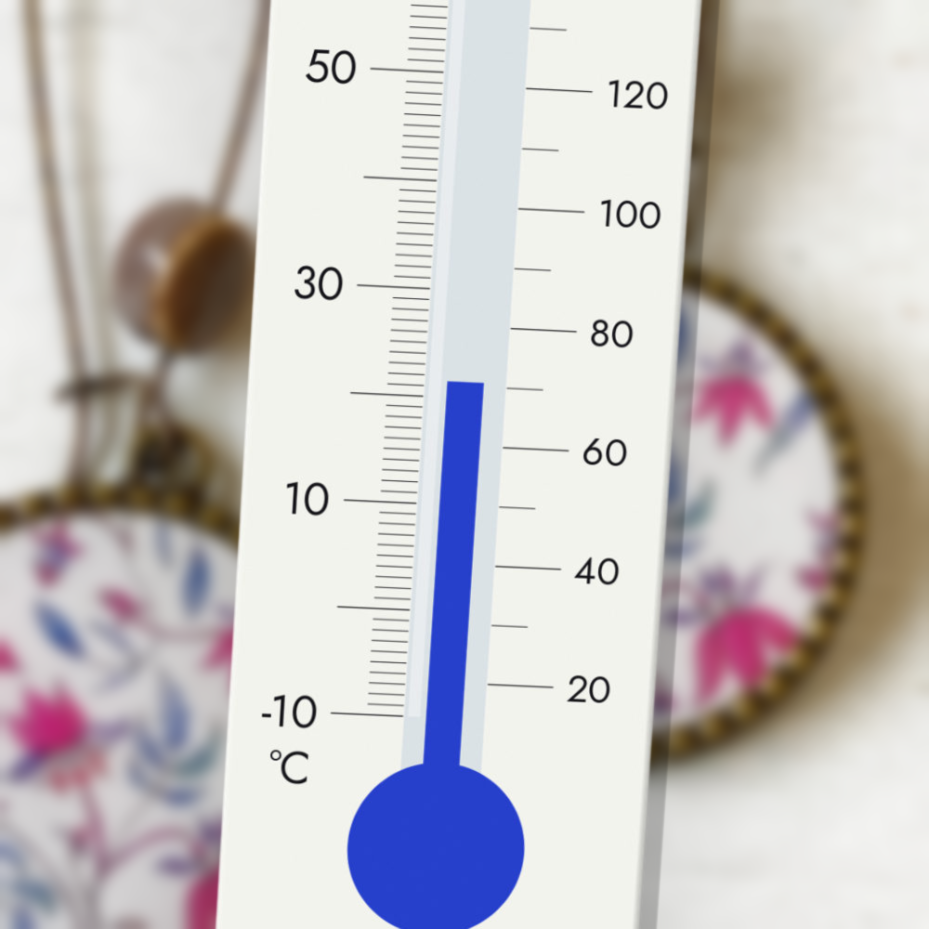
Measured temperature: 21.5 °C
